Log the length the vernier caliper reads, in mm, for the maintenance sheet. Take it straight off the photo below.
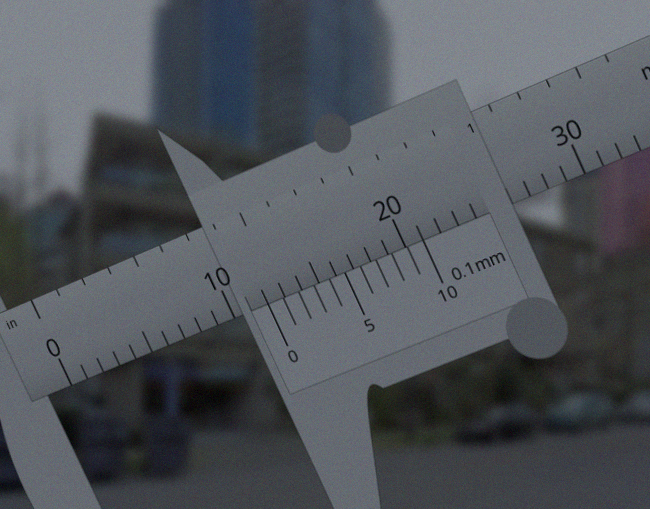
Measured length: 12.0 mm
